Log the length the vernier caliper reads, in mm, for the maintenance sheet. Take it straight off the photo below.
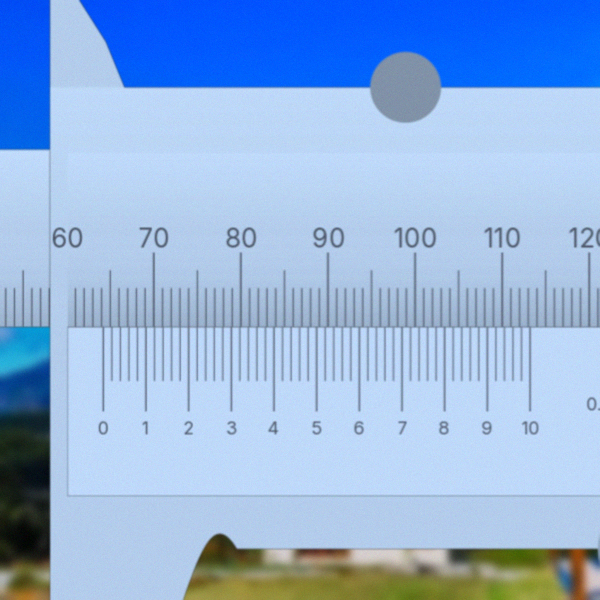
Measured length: 64.2 mm
